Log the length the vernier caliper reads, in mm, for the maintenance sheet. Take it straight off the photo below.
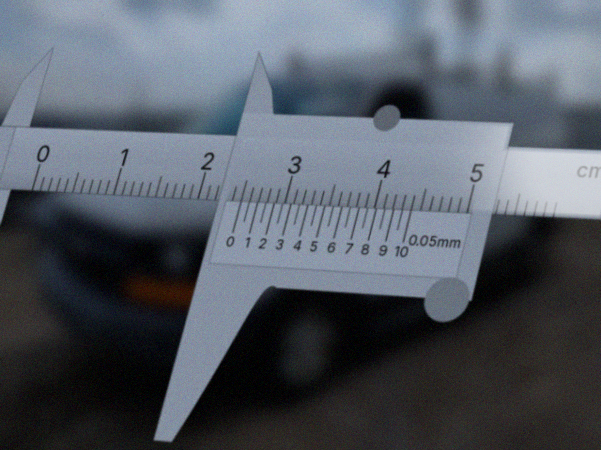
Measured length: 25.0 mm
